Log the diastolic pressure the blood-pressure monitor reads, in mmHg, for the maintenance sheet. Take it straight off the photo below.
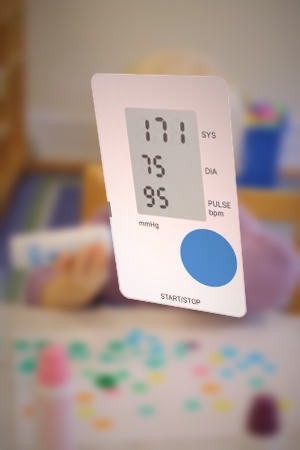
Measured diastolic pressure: 75 mmHg
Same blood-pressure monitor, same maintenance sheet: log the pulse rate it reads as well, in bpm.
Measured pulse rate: 95 bpm
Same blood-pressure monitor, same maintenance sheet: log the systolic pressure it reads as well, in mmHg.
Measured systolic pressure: 171 mmHg
